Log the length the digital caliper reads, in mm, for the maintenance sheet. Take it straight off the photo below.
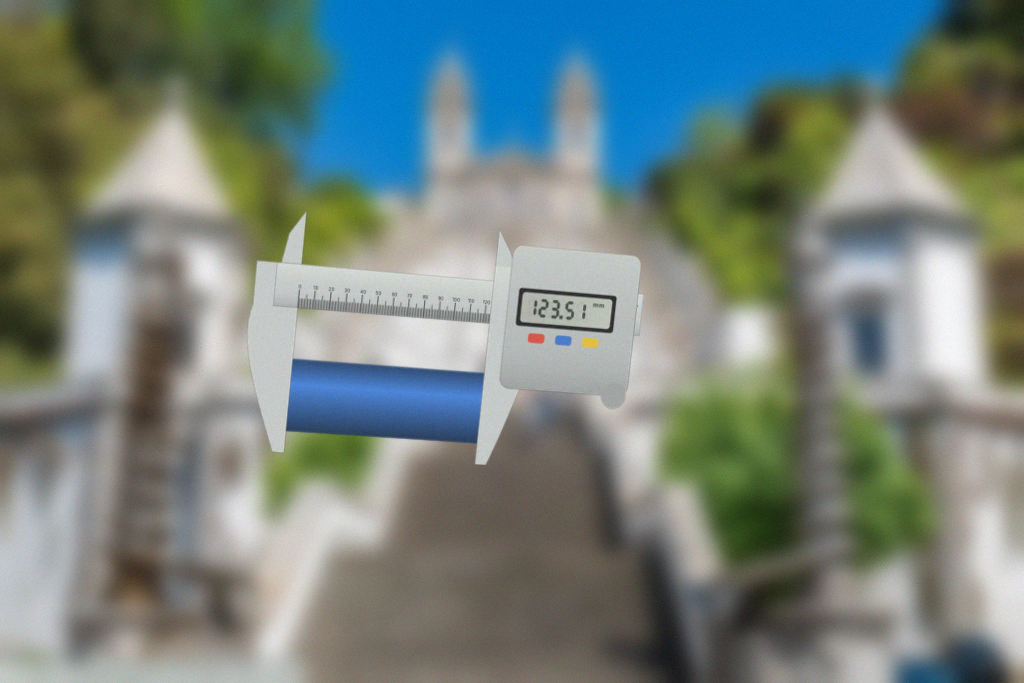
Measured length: 123.51 mm
